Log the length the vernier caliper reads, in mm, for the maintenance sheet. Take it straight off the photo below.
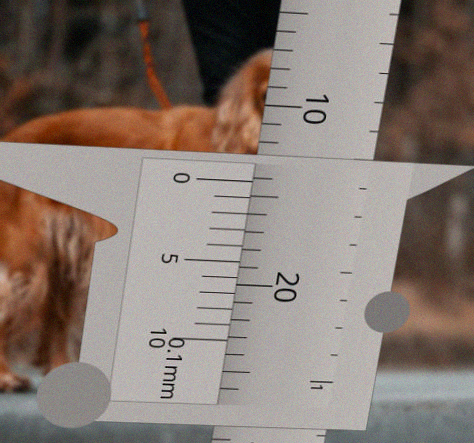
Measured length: 14.2 mm
